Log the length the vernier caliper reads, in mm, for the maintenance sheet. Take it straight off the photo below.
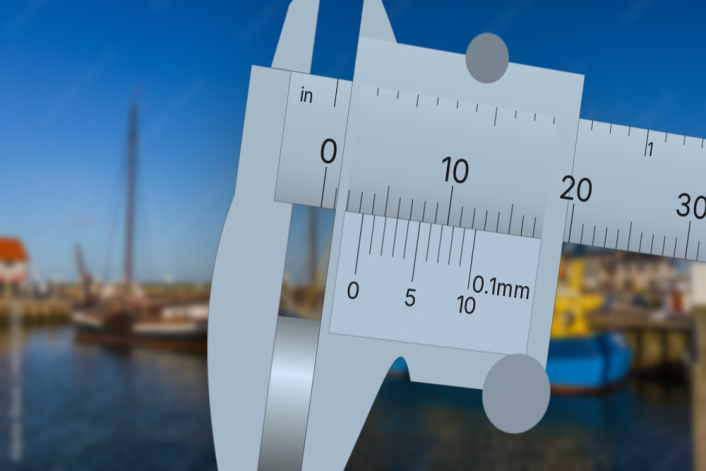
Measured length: 3.3 mm
